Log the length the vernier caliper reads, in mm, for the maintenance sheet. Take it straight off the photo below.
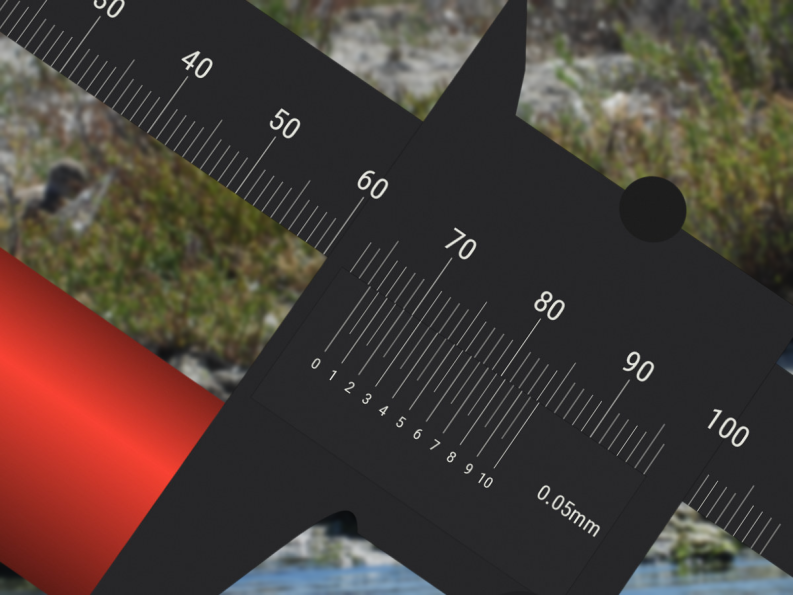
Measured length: 65.3 mm
